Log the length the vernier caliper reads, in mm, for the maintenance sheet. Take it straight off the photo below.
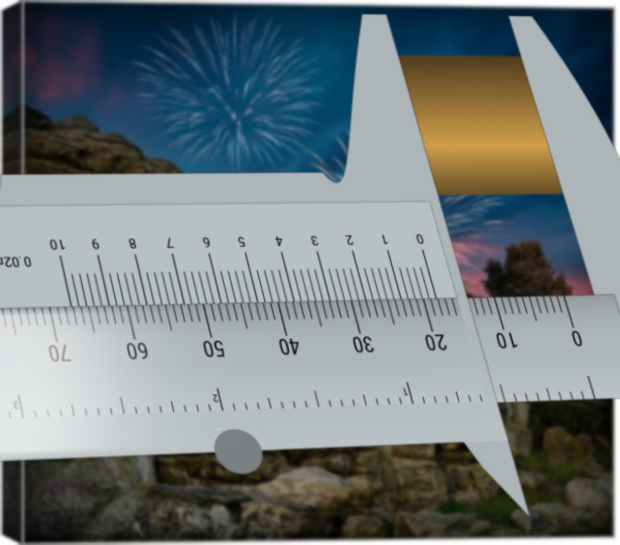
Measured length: 18.2 mm
